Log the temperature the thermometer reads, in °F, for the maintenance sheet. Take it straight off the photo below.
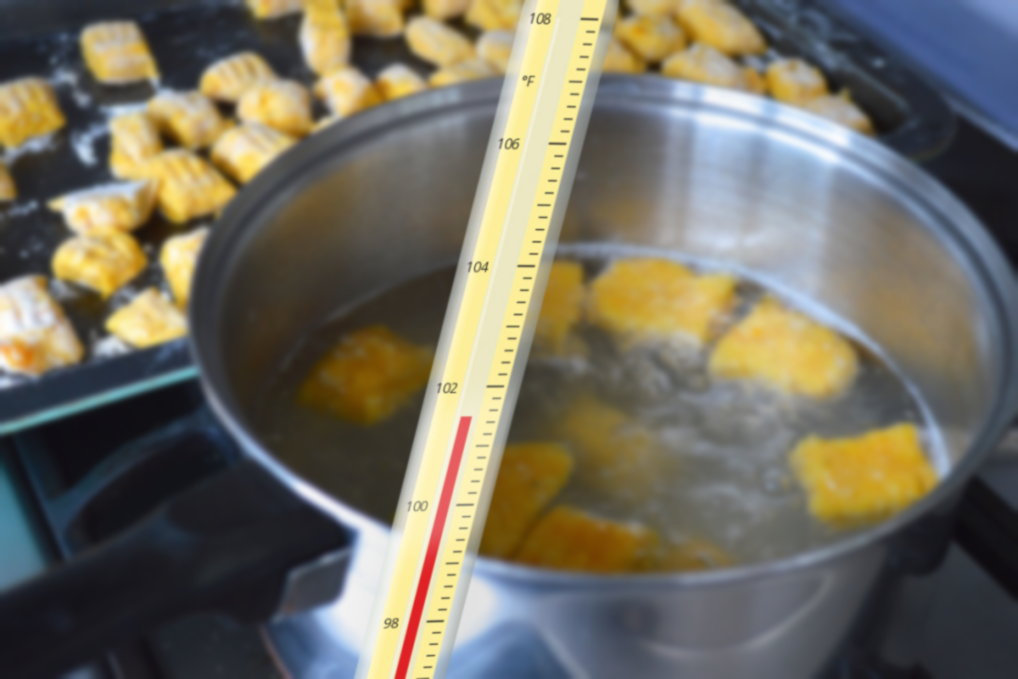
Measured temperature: 101.5 °F
